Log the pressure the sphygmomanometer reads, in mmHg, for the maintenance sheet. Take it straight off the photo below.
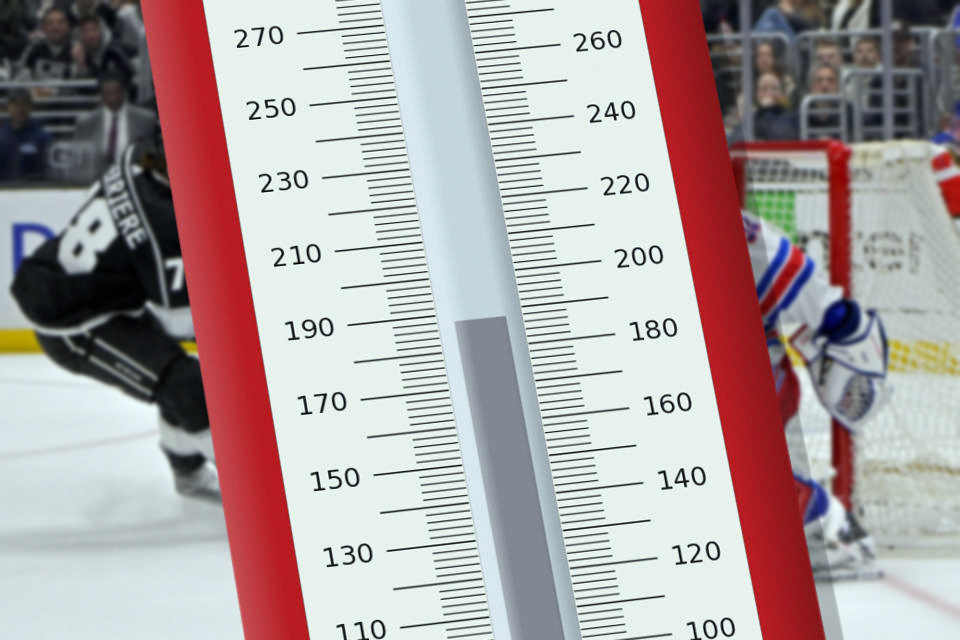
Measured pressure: 188 mmHg
